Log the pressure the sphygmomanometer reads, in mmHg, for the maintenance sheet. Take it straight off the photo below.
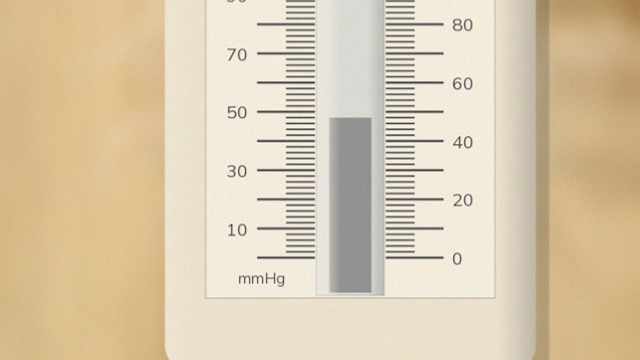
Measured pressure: 48 mmHg
